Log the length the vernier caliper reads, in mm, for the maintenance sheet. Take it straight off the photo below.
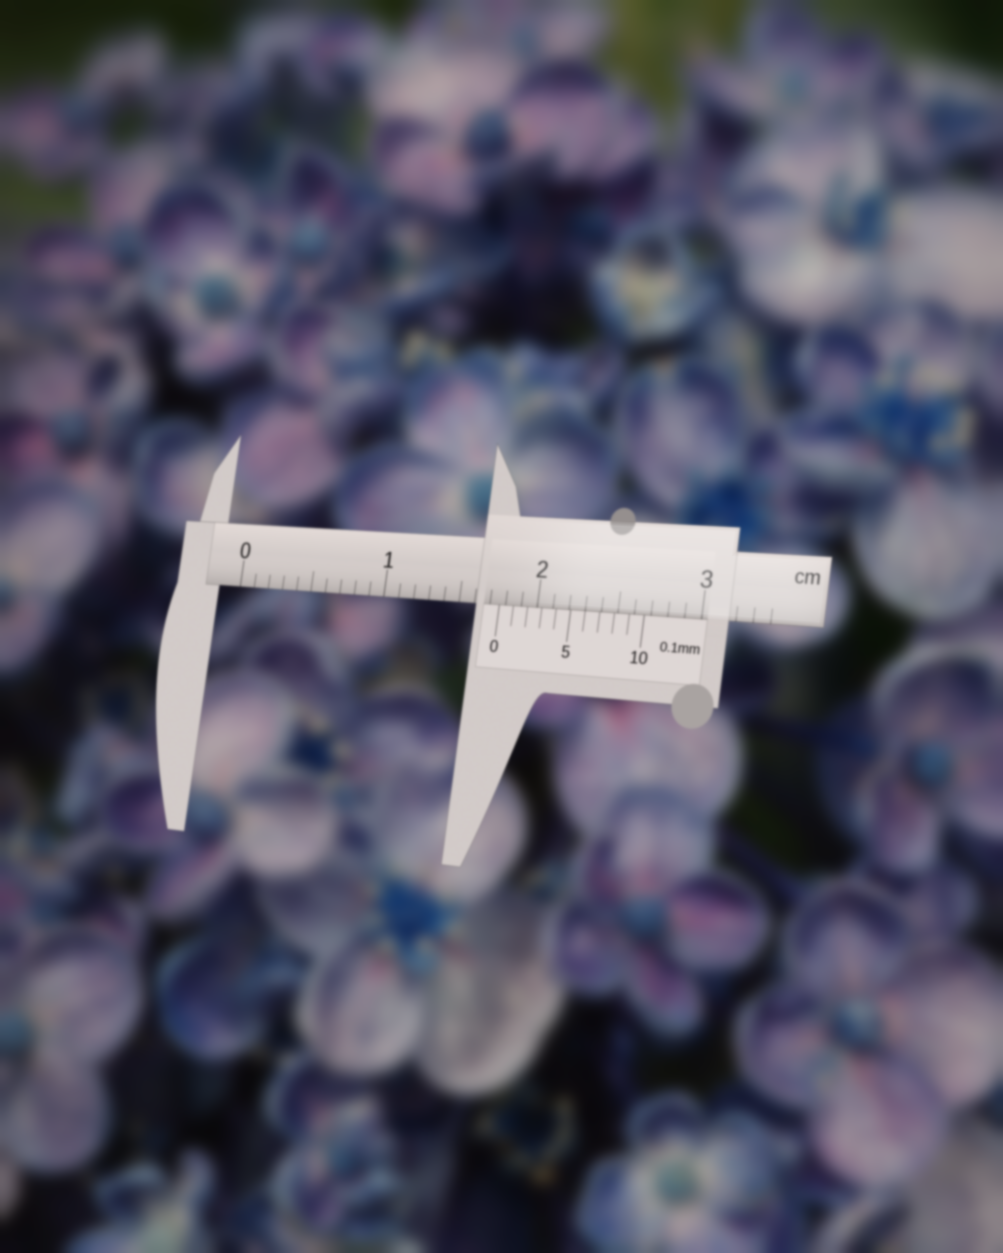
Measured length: 17.6 mm
